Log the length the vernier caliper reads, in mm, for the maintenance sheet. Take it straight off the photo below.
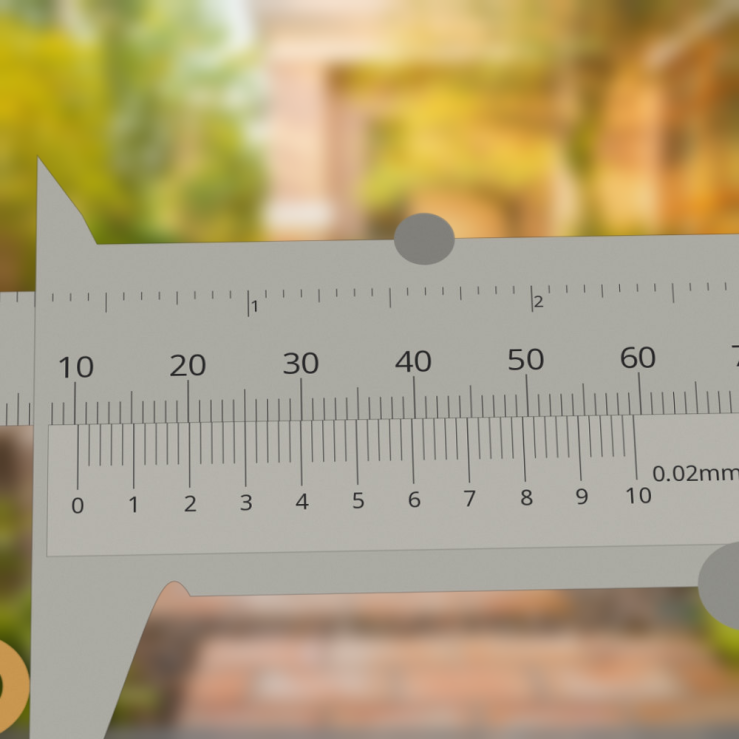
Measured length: 10.3 mm
